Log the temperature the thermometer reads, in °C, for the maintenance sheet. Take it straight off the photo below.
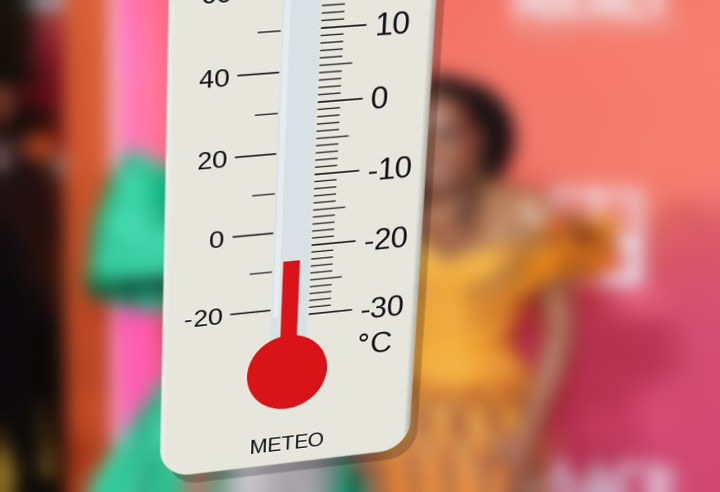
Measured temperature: -22 °C
